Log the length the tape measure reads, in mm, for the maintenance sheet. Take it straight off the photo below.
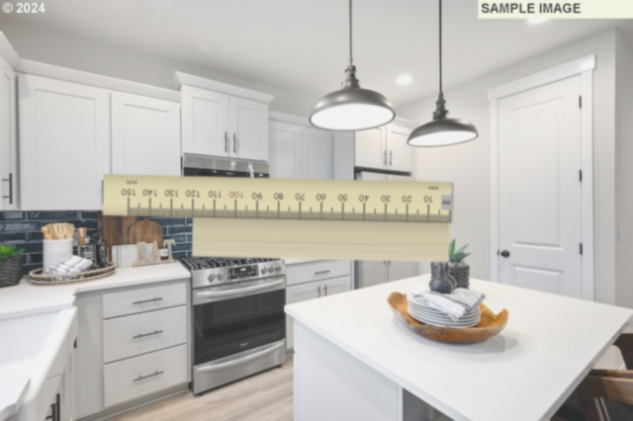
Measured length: 120 mm
